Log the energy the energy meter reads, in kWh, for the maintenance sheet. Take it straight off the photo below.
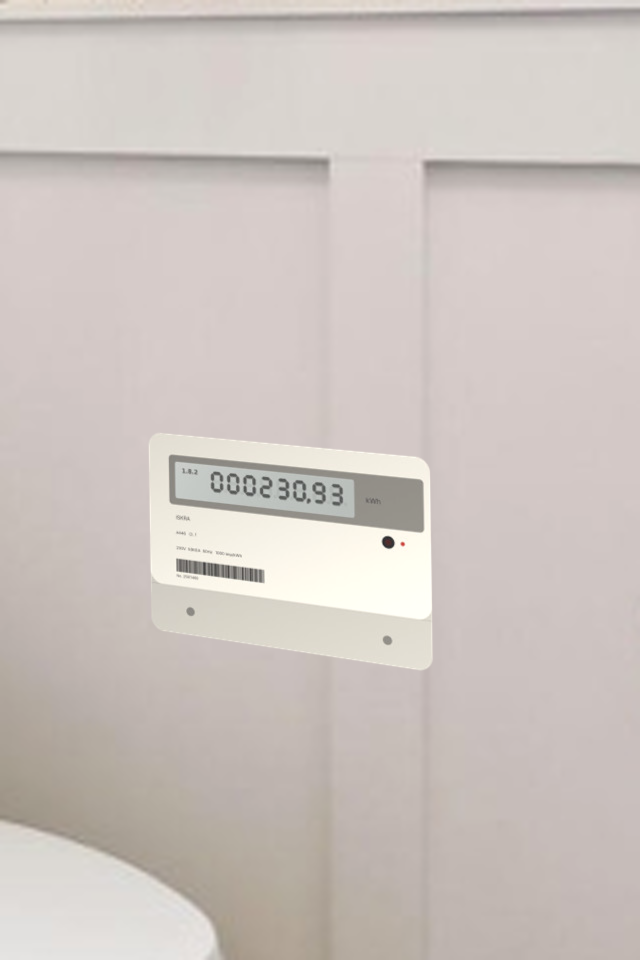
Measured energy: 230.93 kWh
